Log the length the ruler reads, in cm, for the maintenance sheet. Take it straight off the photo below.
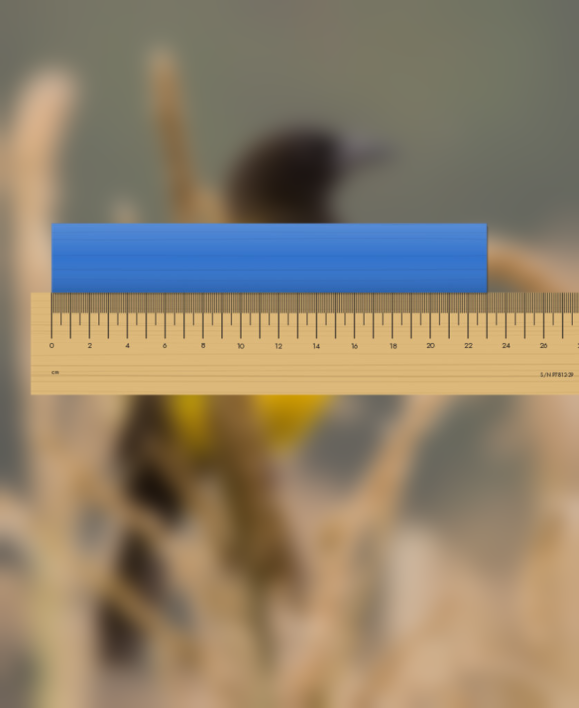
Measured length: 23 cm
